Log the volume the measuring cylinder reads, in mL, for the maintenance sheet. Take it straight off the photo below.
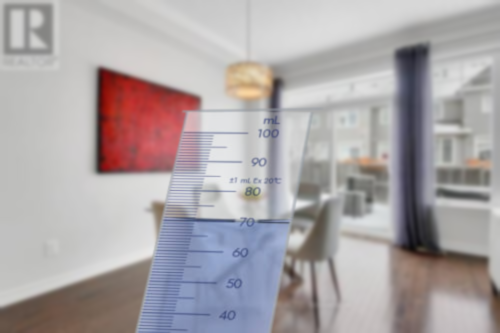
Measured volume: 70 mL
